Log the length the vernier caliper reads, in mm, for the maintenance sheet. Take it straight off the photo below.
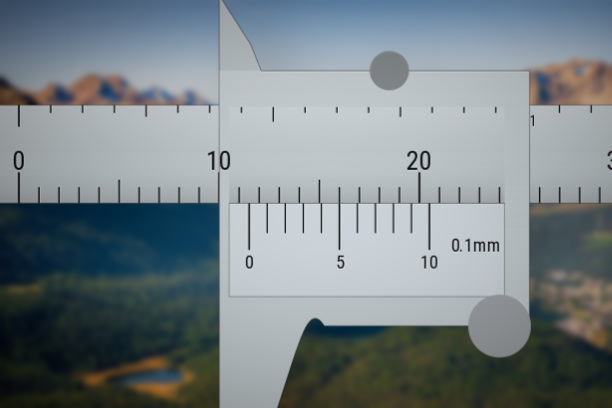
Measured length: 11.5 mm
